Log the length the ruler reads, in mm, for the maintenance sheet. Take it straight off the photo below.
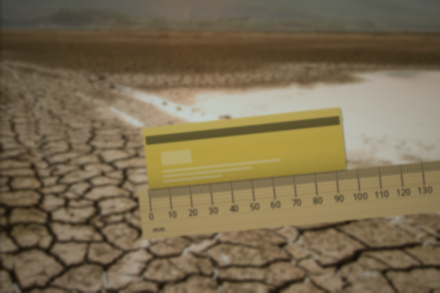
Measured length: 95 mm
